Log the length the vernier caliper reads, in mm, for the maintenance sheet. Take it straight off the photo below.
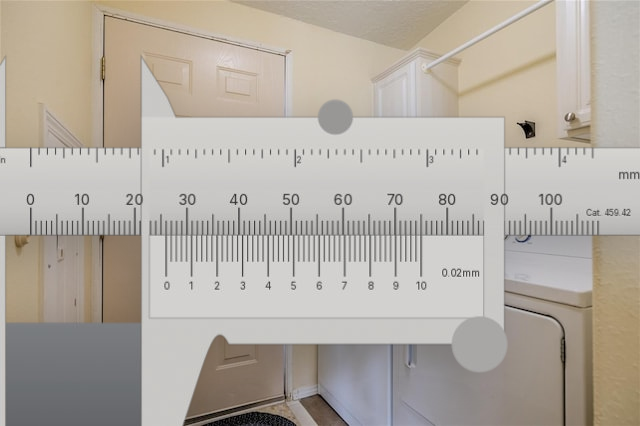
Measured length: 26.0 mm
